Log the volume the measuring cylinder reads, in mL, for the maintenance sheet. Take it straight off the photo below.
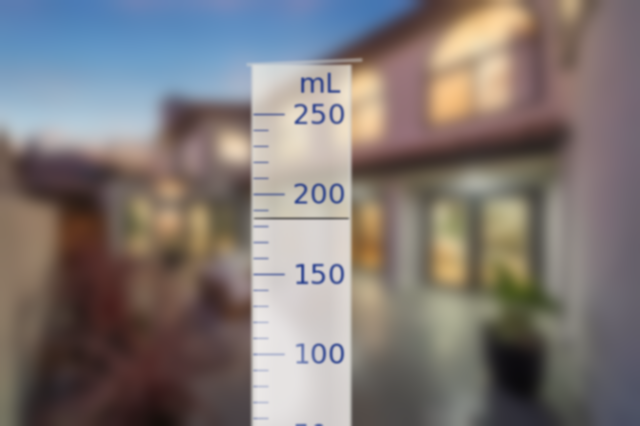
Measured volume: 185 mL
